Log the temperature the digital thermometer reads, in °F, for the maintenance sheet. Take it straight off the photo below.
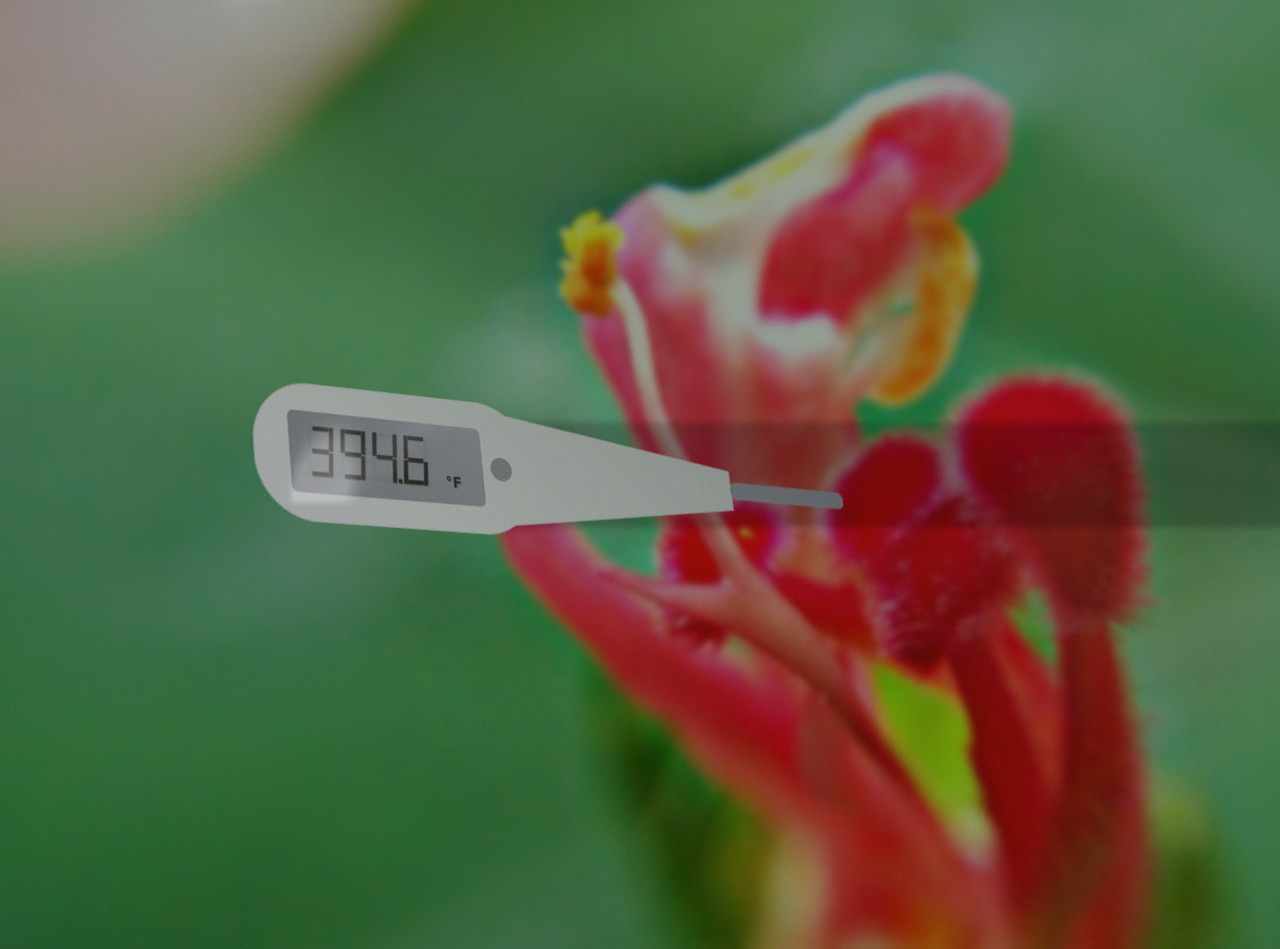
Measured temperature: 394.6 °F
